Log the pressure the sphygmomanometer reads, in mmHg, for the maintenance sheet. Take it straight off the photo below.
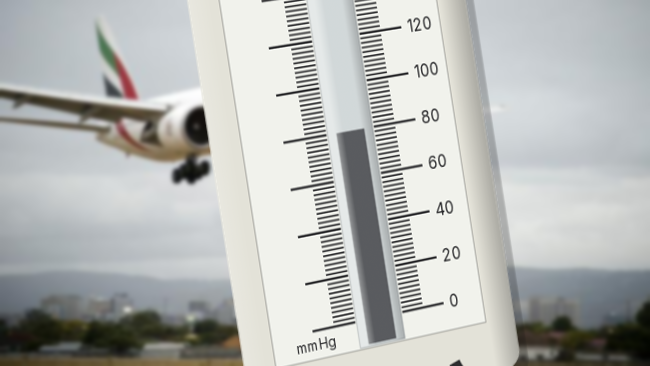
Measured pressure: 80 mmHg
